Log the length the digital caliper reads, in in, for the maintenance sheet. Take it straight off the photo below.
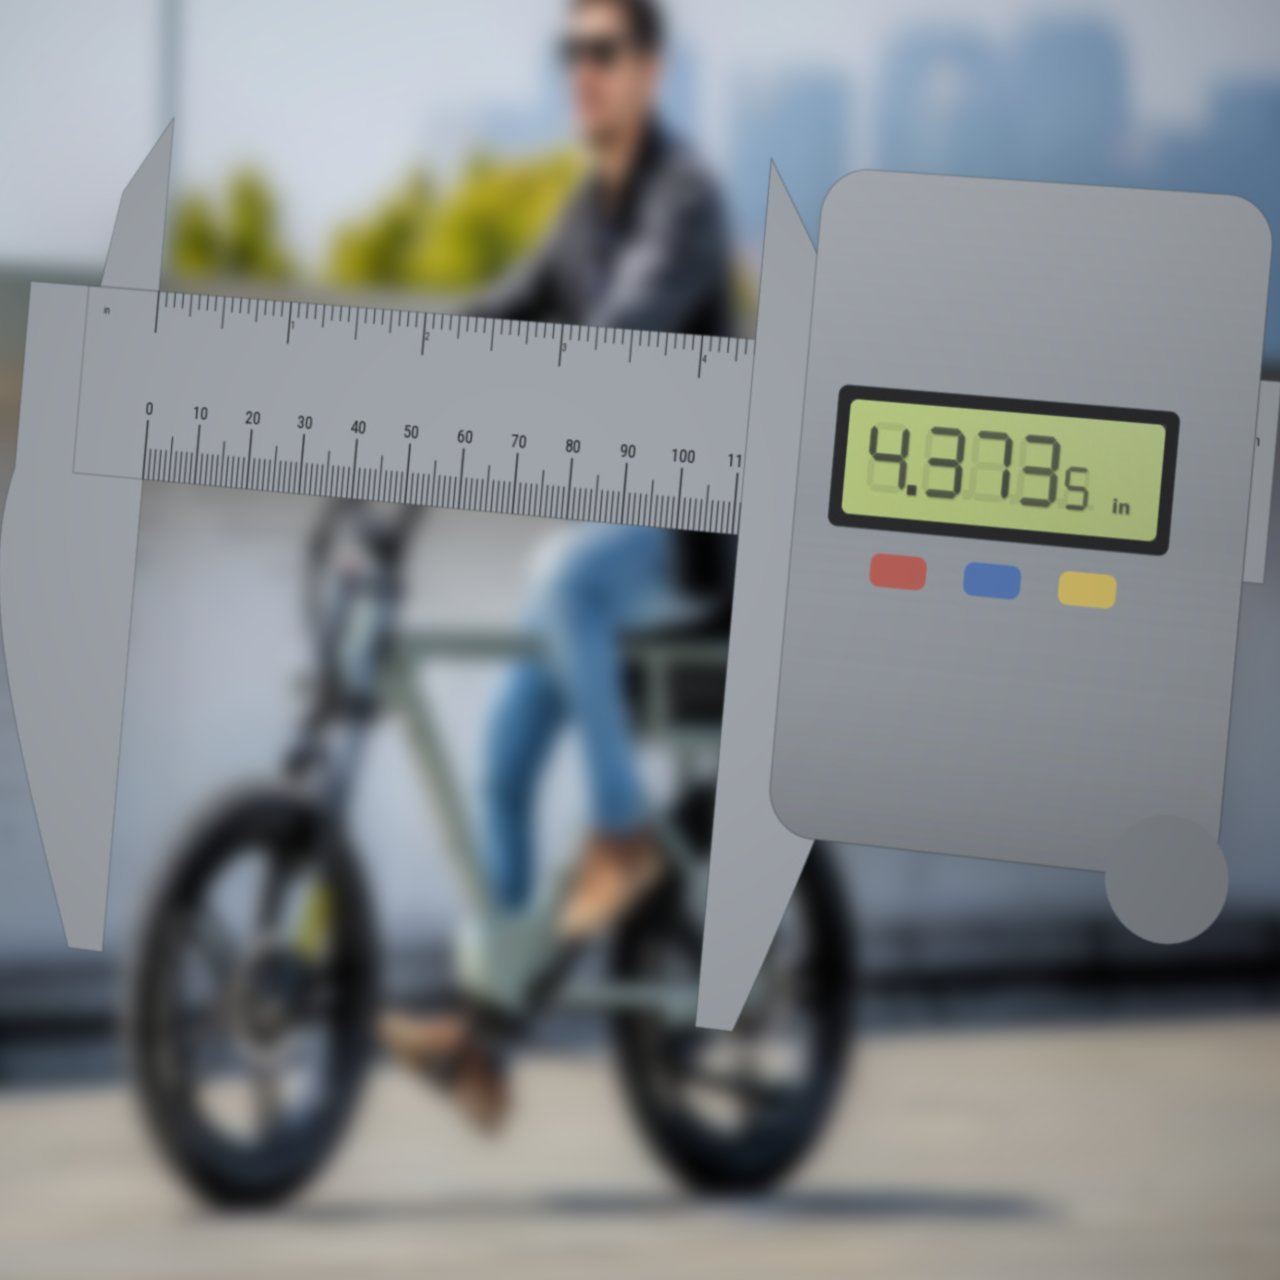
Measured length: 4.3735 in
